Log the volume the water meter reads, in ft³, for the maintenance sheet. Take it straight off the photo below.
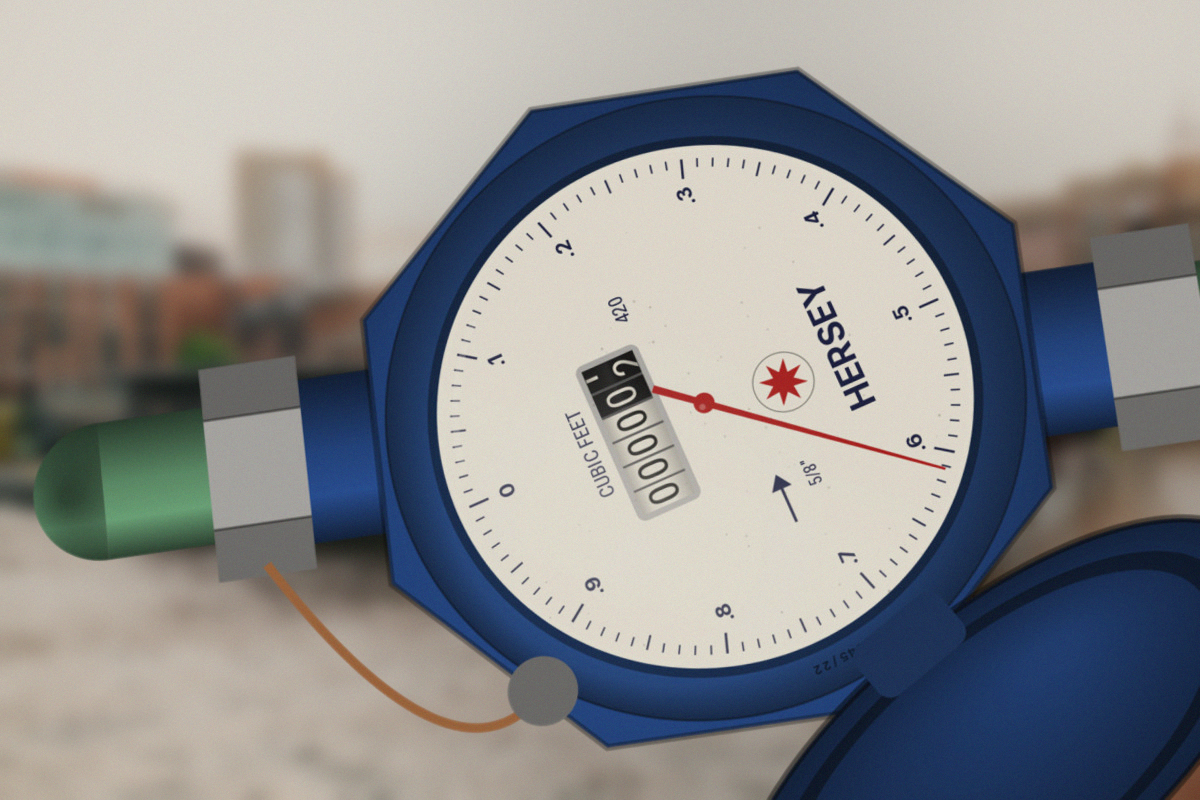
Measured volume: 1.61 ft³
